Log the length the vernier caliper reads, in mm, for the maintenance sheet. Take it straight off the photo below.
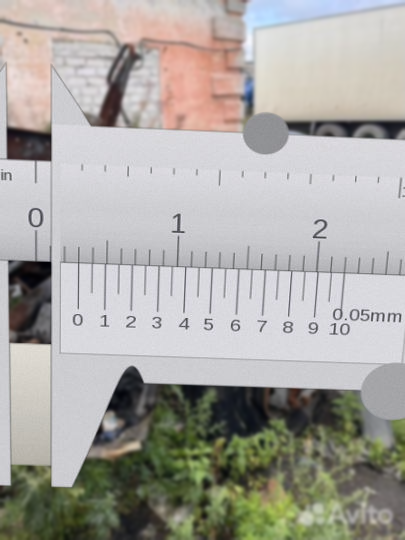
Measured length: 3.0 mm
